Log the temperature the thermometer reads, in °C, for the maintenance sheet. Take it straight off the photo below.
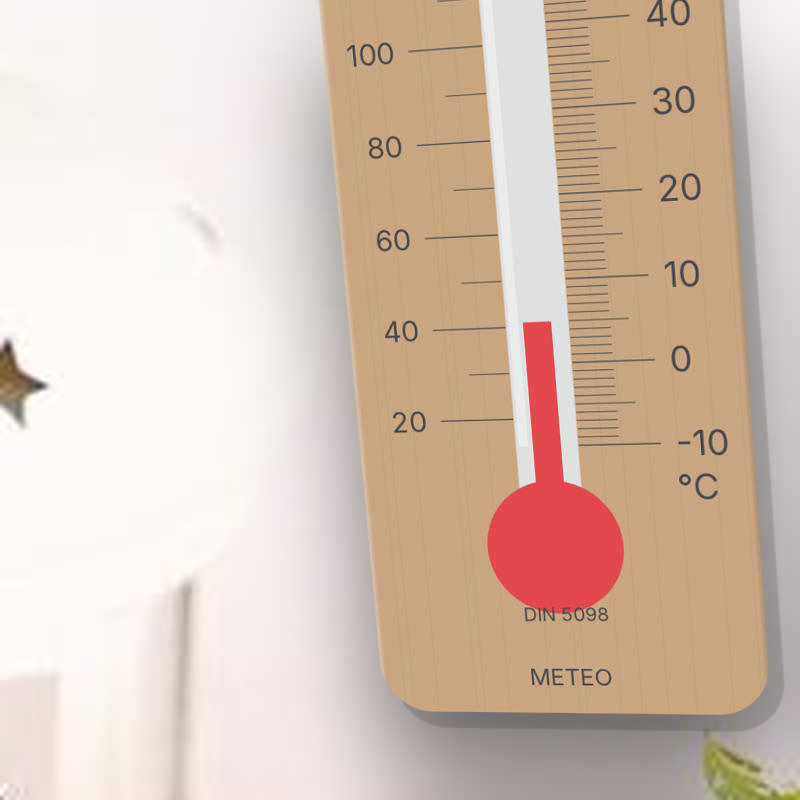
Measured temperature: 5 °C
